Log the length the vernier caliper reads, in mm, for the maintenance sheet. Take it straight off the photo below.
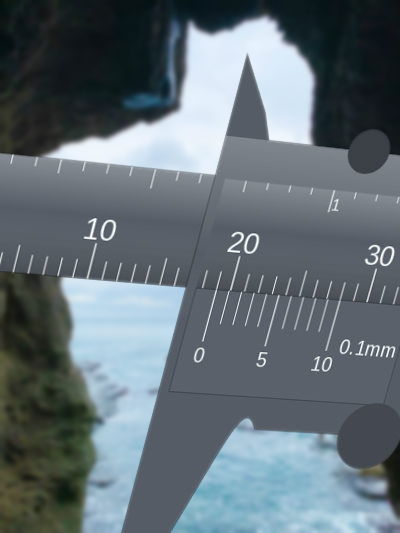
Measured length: 19.0 mm
